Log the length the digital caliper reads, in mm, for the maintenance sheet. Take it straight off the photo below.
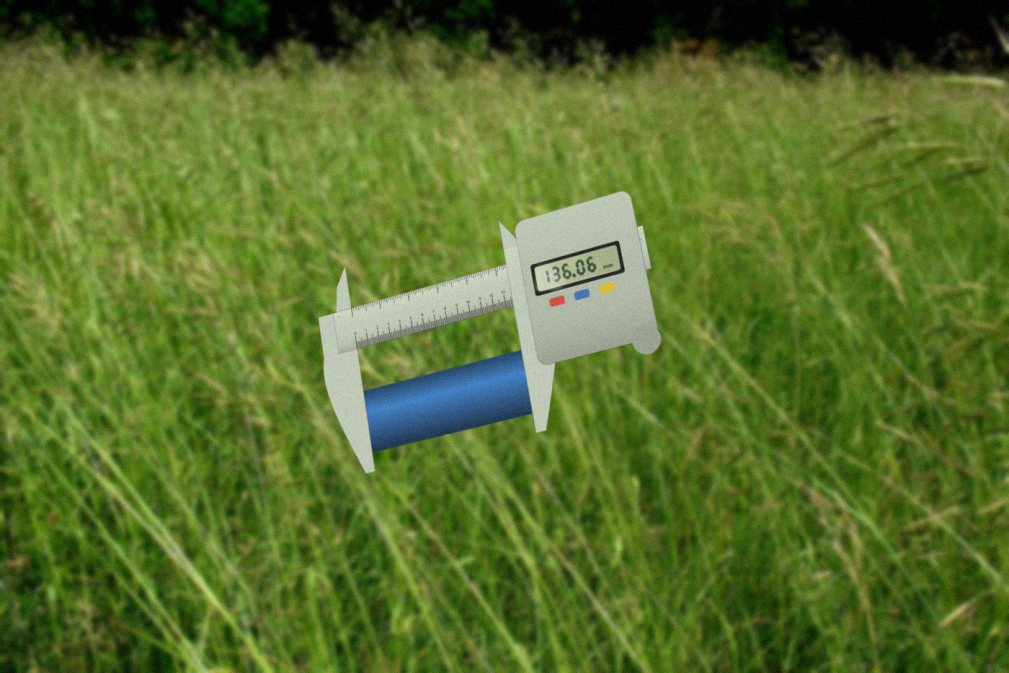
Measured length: 136.06 mm
